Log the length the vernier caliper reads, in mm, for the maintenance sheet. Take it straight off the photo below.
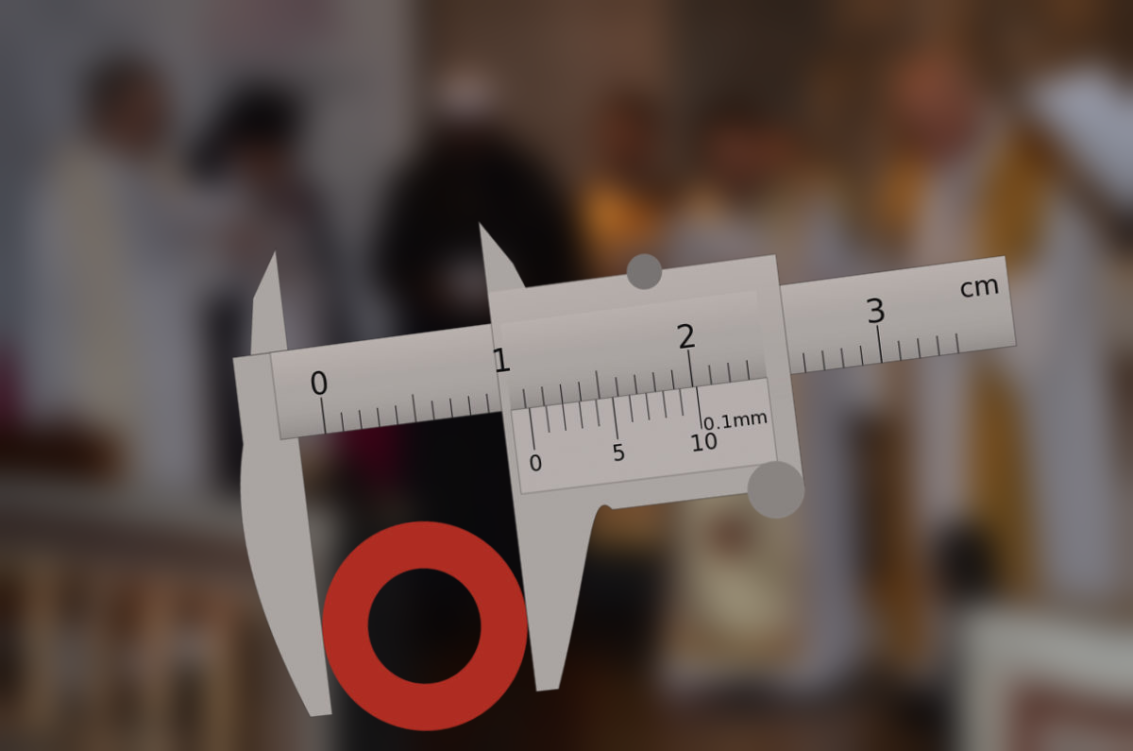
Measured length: 11.2 mm
